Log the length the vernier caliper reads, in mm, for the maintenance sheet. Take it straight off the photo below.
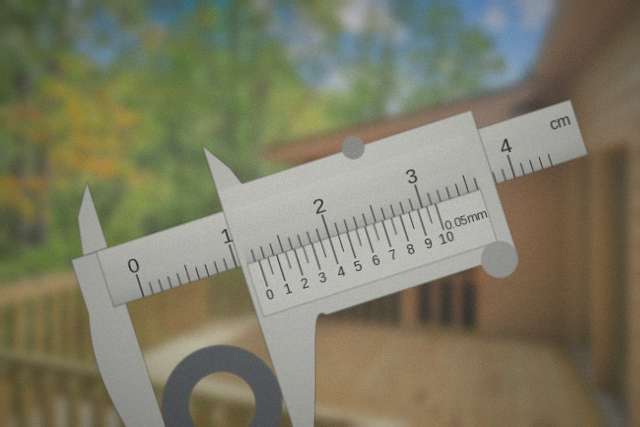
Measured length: 12.4 mm
